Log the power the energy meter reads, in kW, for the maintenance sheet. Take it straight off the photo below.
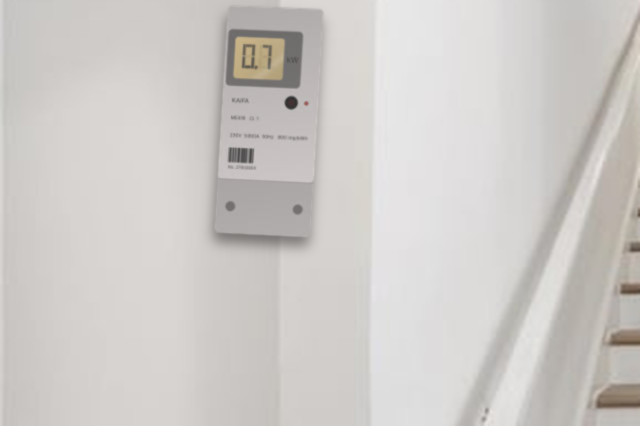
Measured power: 0.7 kW
